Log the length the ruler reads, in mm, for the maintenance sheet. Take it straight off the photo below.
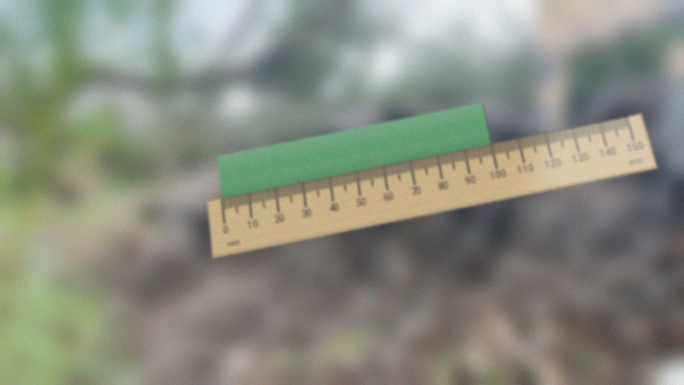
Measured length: 100 mm
